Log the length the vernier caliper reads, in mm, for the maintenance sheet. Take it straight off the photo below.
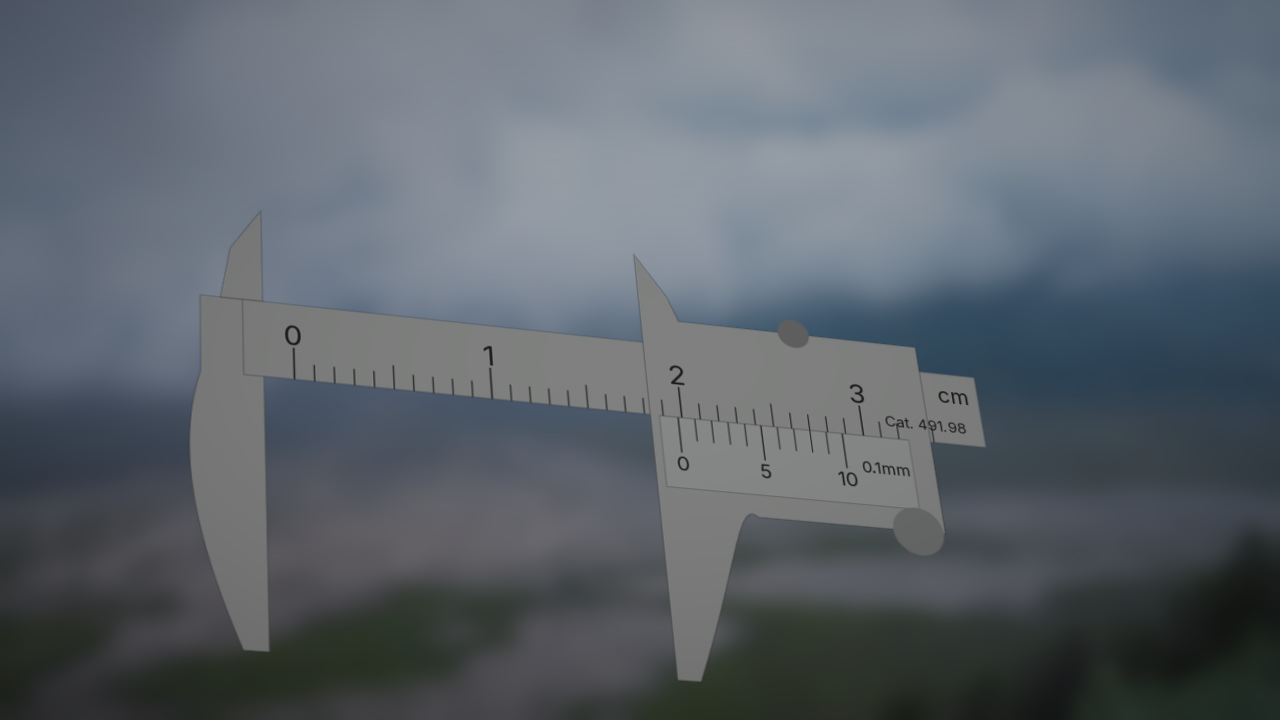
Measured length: 19.8 mm
